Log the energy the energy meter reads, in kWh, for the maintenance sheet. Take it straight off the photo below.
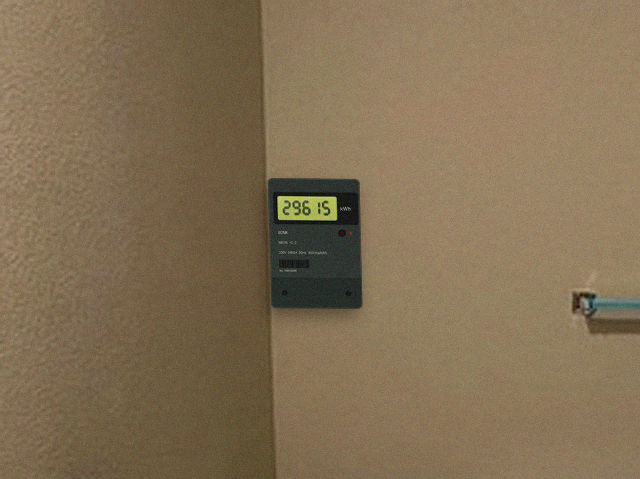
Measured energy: 29615 kWh
